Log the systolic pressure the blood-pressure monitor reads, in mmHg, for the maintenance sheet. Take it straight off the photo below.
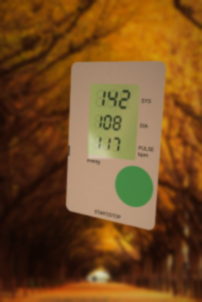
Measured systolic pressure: 142 mmHg
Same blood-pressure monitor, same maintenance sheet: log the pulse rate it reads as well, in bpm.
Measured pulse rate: 117 bpm
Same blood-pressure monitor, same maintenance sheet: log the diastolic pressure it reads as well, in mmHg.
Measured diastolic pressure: 108 mmHg
